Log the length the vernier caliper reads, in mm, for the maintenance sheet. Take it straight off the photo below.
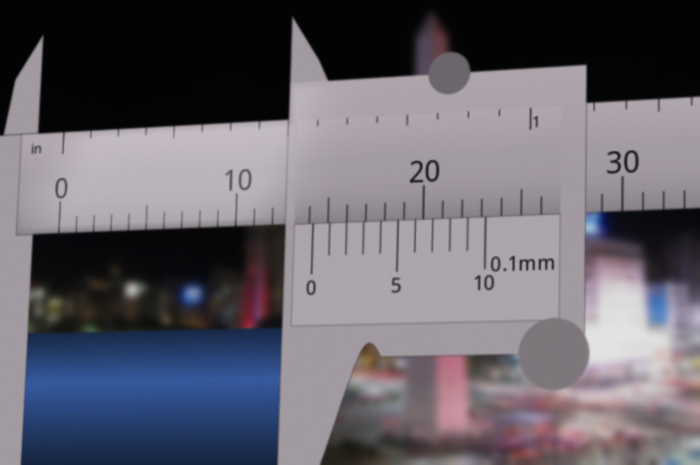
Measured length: 14.2 mm
